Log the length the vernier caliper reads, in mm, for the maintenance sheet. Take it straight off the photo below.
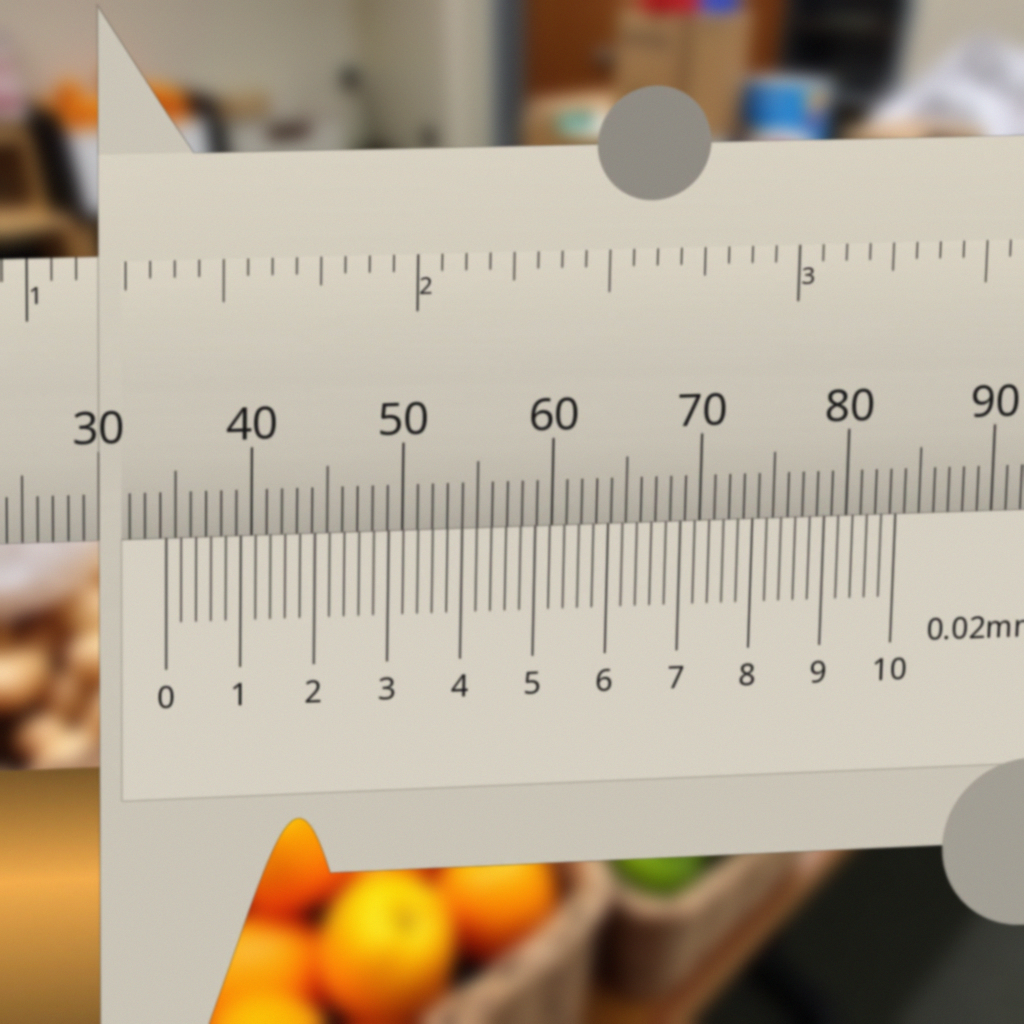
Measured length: 34.4 mm
